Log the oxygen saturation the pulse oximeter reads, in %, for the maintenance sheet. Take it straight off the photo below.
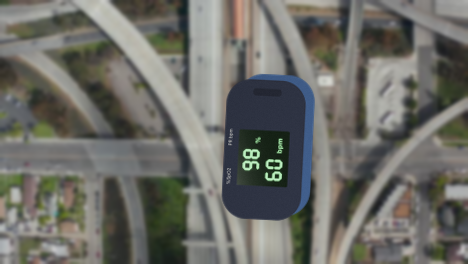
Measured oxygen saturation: 98 %
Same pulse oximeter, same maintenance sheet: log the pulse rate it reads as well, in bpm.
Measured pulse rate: 60 bpm
